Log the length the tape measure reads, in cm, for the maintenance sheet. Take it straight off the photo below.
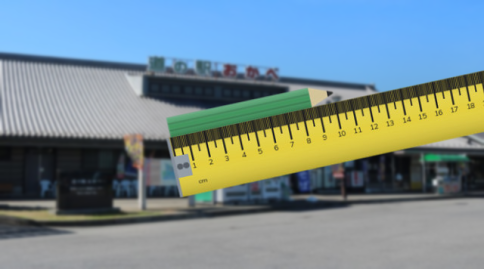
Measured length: 10 cm
